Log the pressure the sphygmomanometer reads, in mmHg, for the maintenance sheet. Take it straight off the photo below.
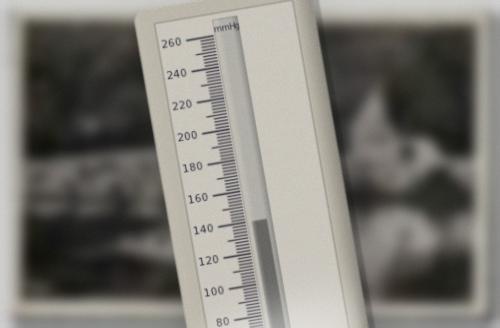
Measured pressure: 140 mmHg
